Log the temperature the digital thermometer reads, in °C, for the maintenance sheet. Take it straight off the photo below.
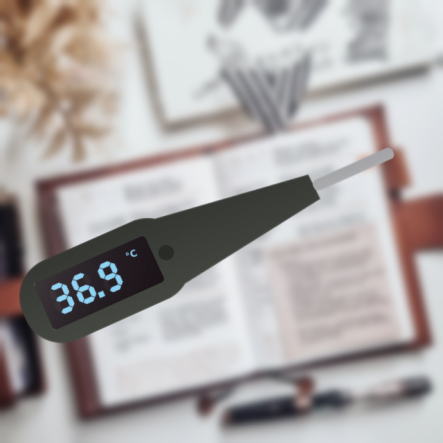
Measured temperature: 36.9 °C
